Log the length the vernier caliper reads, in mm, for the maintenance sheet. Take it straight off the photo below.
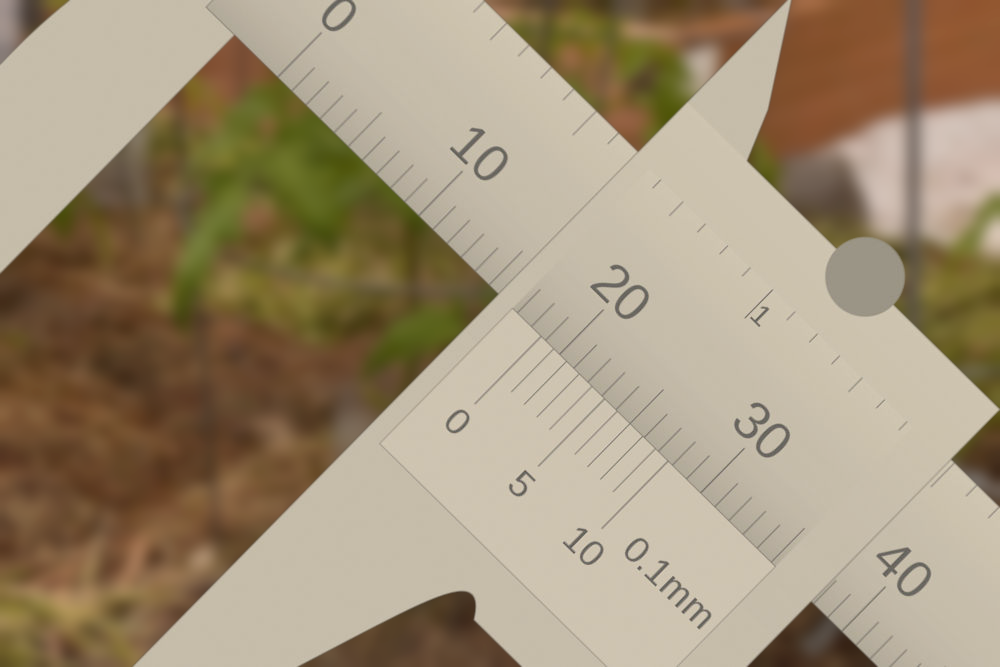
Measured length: 18.7 mm
